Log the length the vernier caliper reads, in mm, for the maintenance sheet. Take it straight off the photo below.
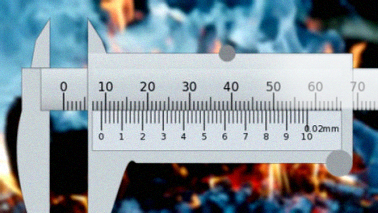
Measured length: 9.0 mm
